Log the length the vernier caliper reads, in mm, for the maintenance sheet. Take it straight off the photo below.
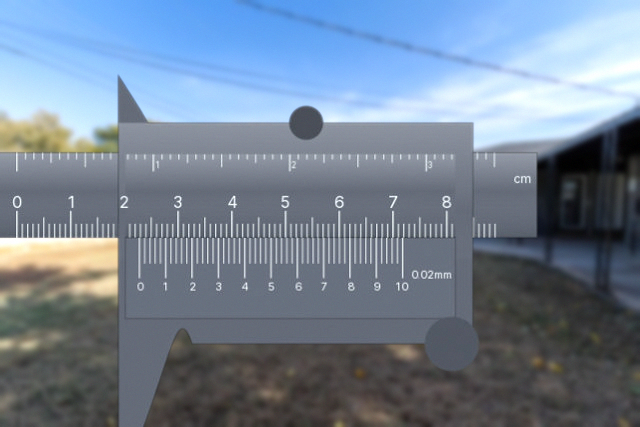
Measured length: 22.8 mm
